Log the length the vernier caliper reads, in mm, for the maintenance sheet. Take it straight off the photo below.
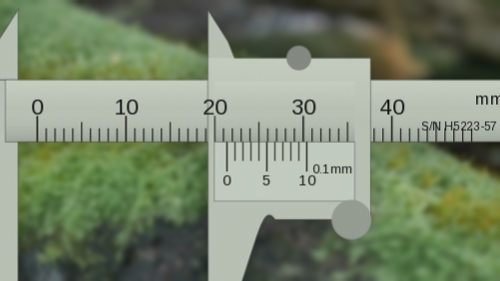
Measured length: 21.4 mm
